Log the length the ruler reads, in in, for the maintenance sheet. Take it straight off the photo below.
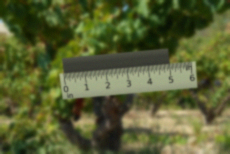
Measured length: 5 in
